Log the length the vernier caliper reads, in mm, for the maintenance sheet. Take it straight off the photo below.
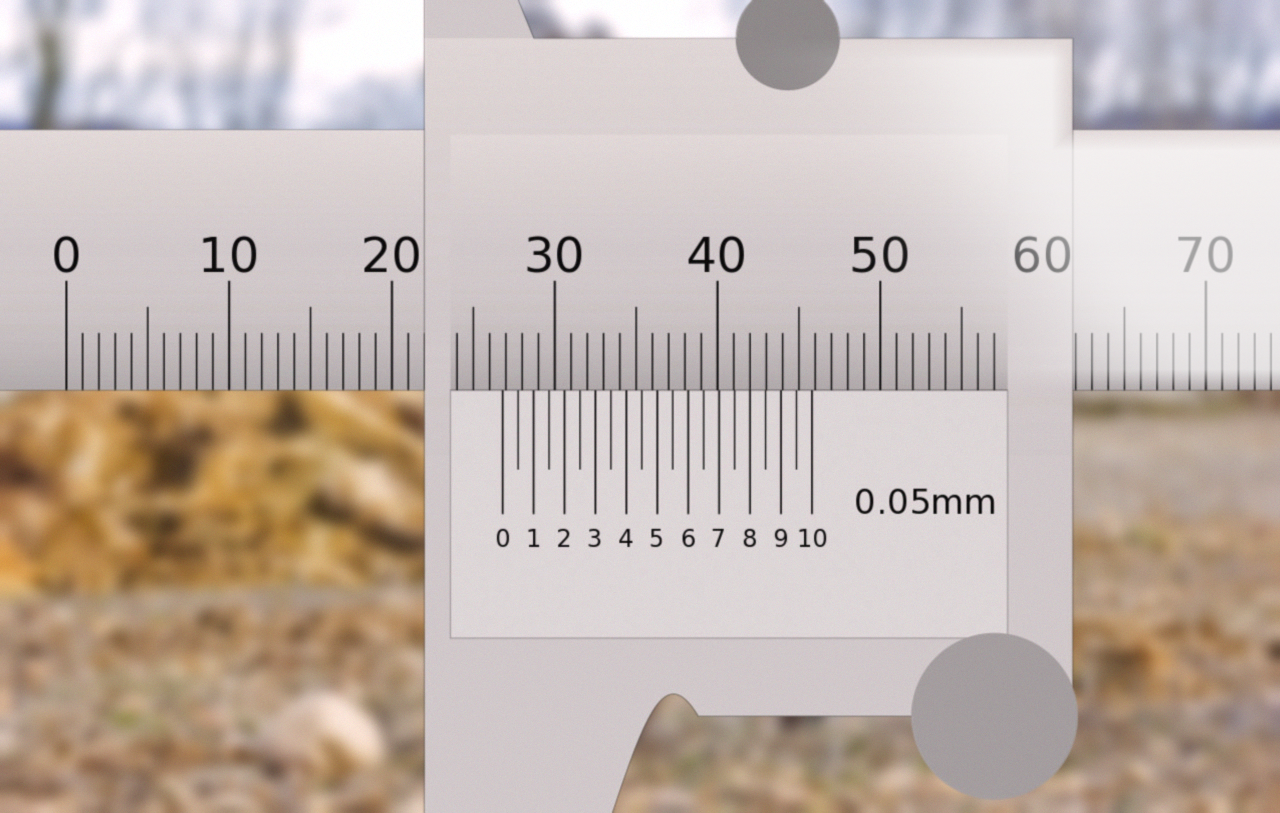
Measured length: 26.8 mm
